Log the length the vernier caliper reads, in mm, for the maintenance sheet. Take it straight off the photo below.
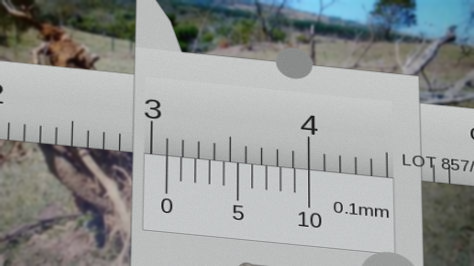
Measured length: 31.0 mm
